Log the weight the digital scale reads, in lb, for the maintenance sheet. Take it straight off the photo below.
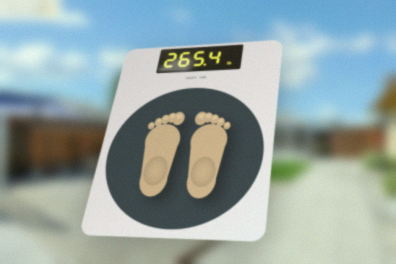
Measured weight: 265.4 lb
